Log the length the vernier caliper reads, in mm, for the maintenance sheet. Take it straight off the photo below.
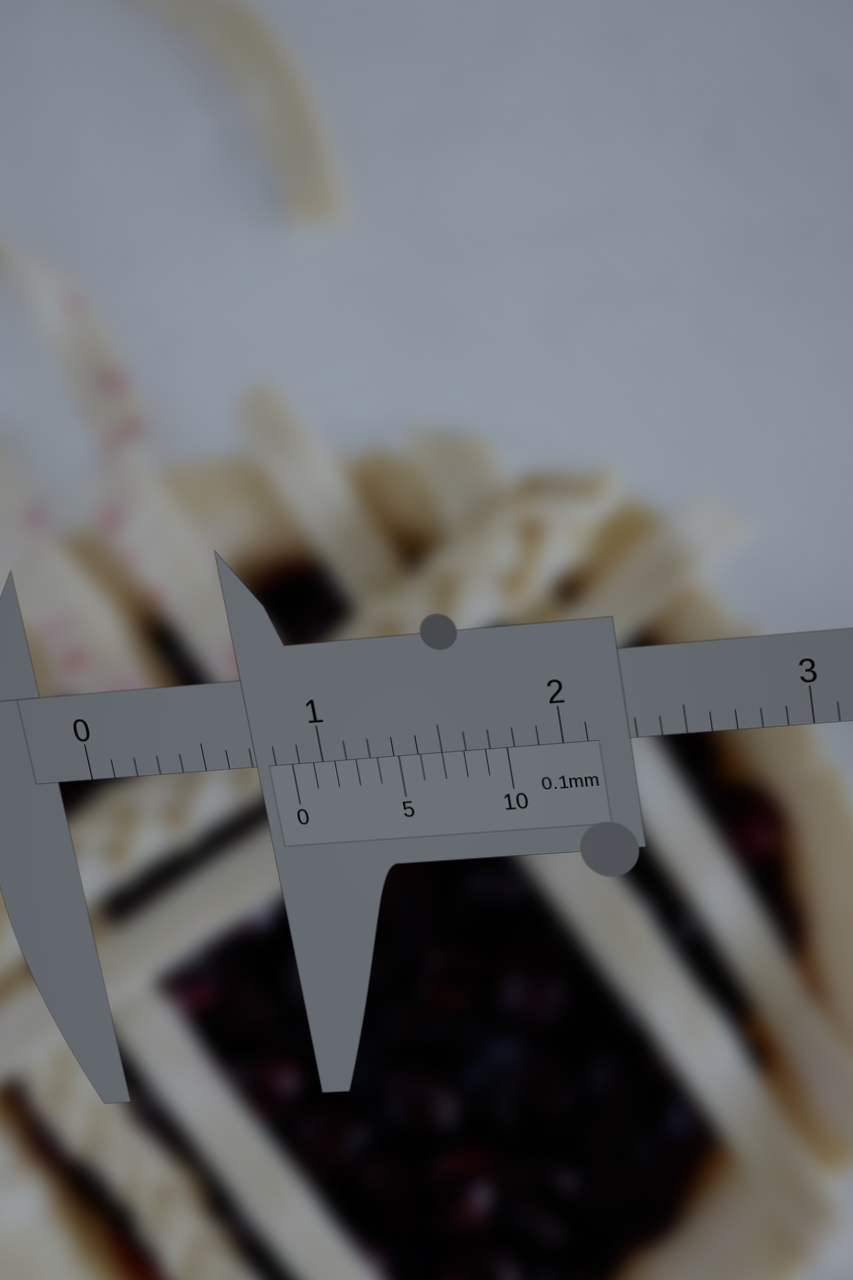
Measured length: 8.7 mm
